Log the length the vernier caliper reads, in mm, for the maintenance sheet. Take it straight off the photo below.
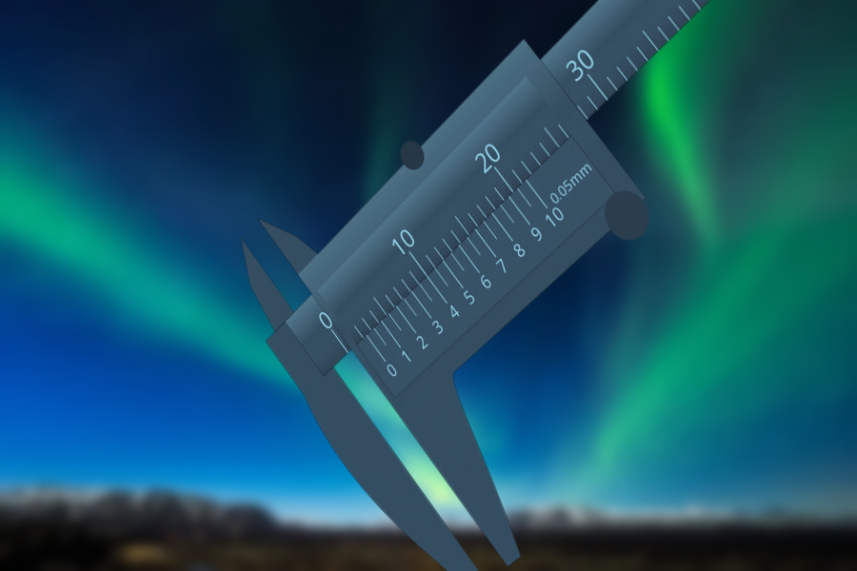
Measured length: 2.4 mm
